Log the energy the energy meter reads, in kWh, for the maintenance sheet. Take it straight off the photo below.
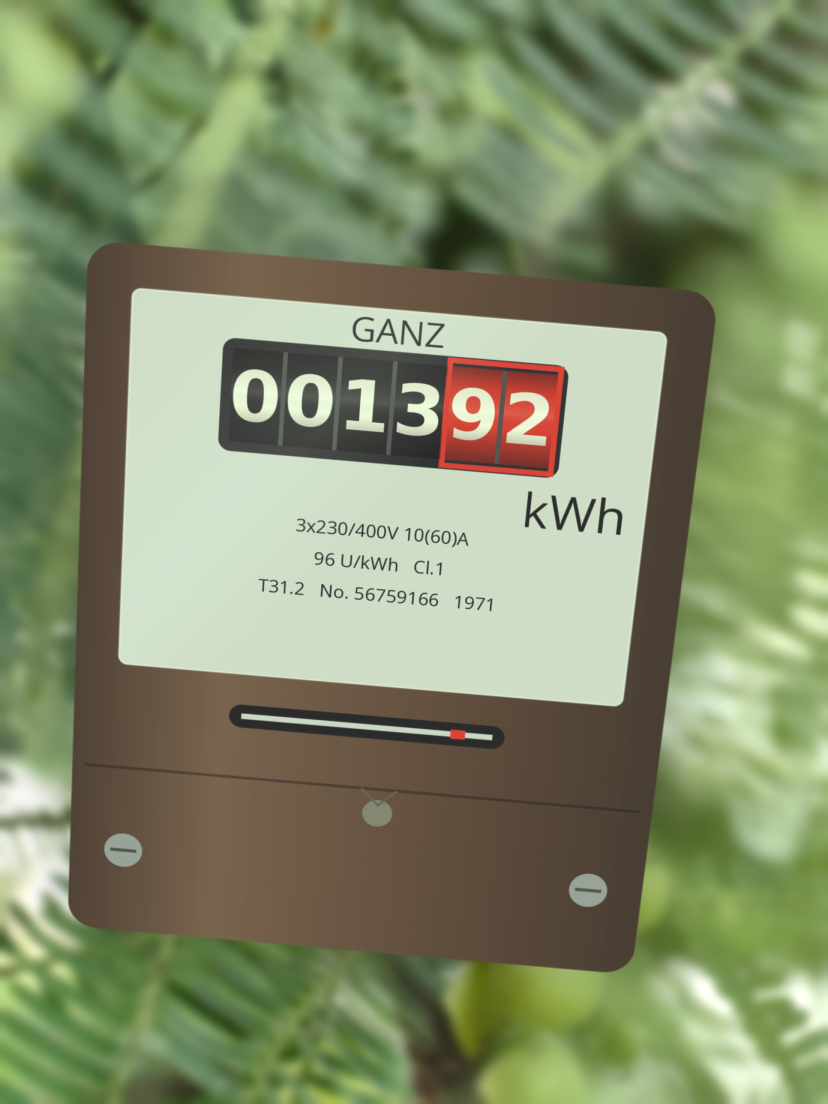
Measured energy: 13.92 kWh
